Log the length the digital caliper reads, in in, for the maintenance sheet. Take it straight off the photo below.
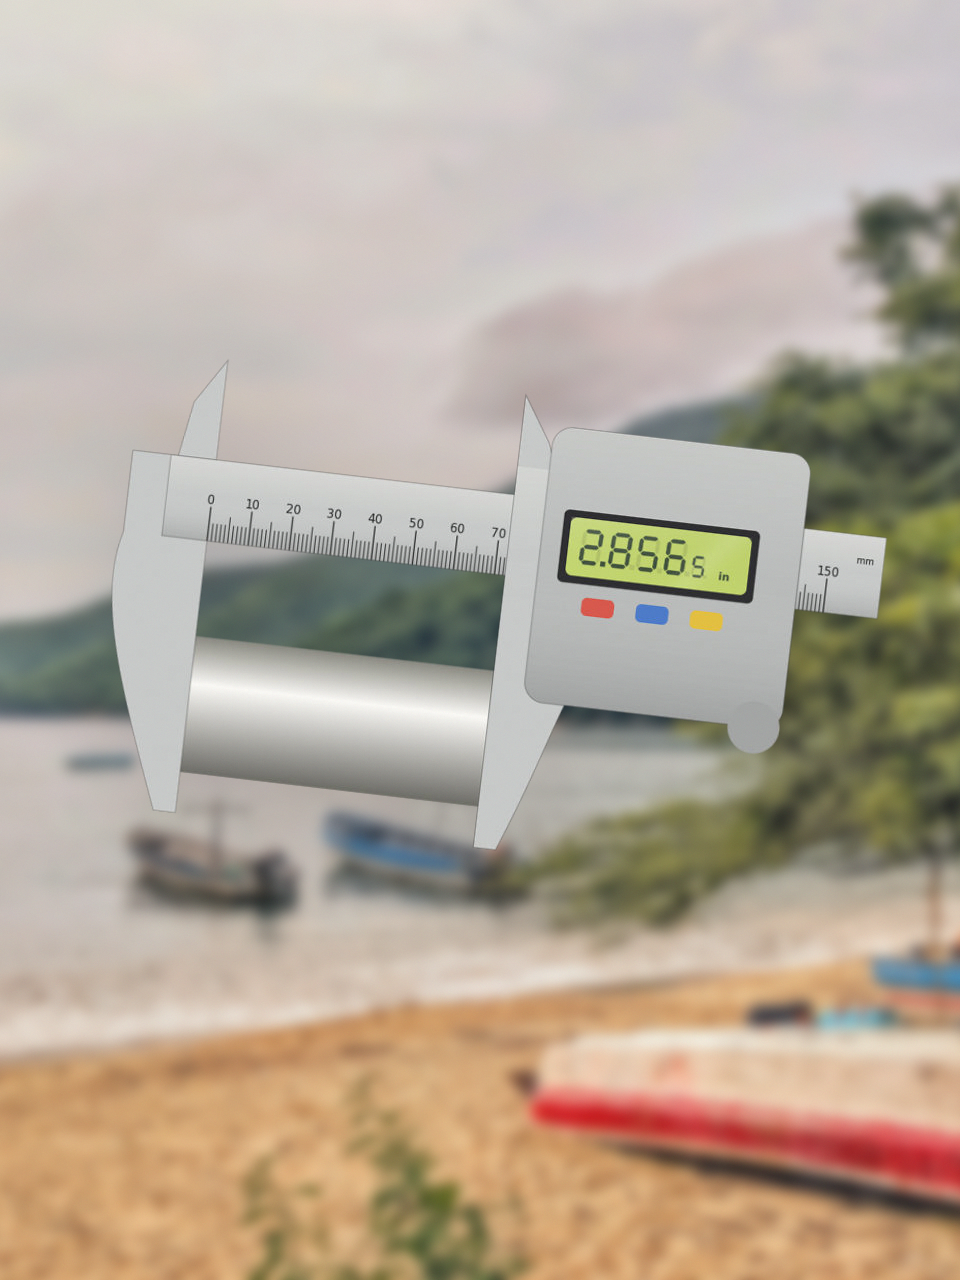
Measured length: 2.8565 in
